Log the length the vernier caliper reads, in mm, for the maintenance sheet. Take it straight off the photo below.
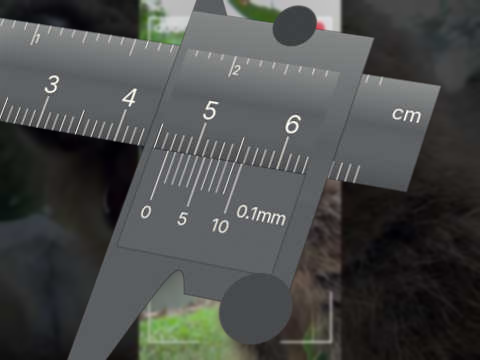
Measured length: 46.8 mm
